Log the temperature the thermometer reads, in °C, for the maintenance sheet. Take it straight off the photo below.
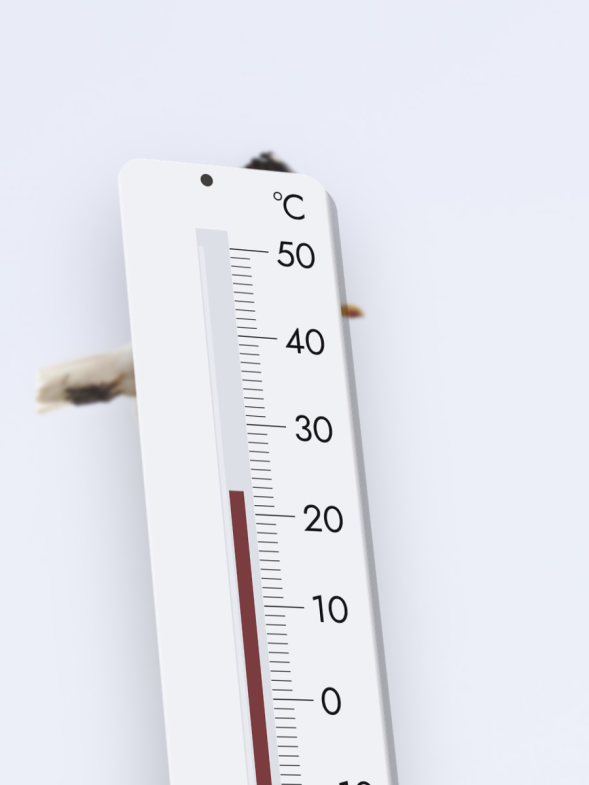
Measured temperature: 22.5 °C
